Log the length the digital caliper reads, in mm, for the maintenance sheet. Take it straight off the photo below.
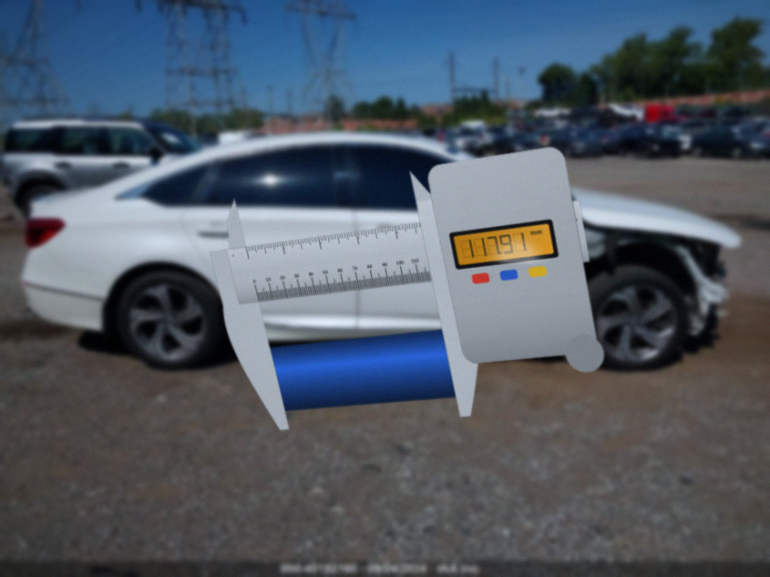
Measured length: 117.91 mm
